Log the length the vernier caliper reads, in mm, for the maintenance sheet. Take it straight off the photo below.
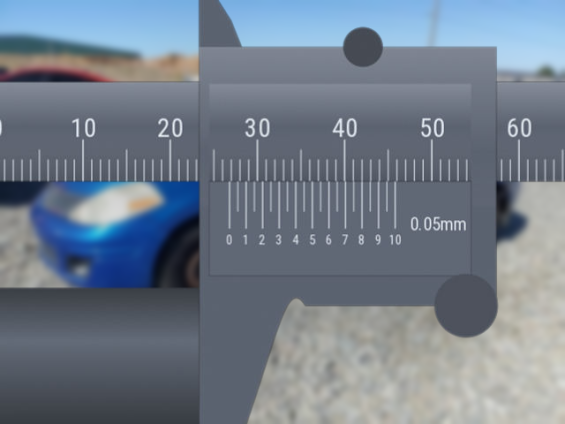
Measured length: 26.8 mm
